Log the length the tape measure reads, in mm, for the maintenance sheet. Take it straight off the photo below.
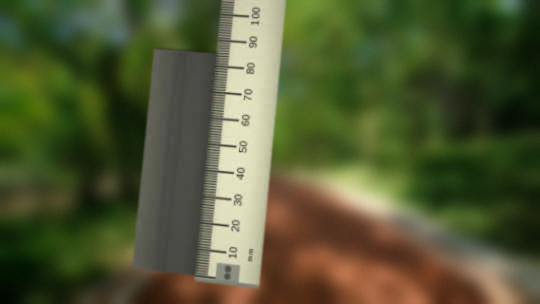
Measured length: 85 mm
